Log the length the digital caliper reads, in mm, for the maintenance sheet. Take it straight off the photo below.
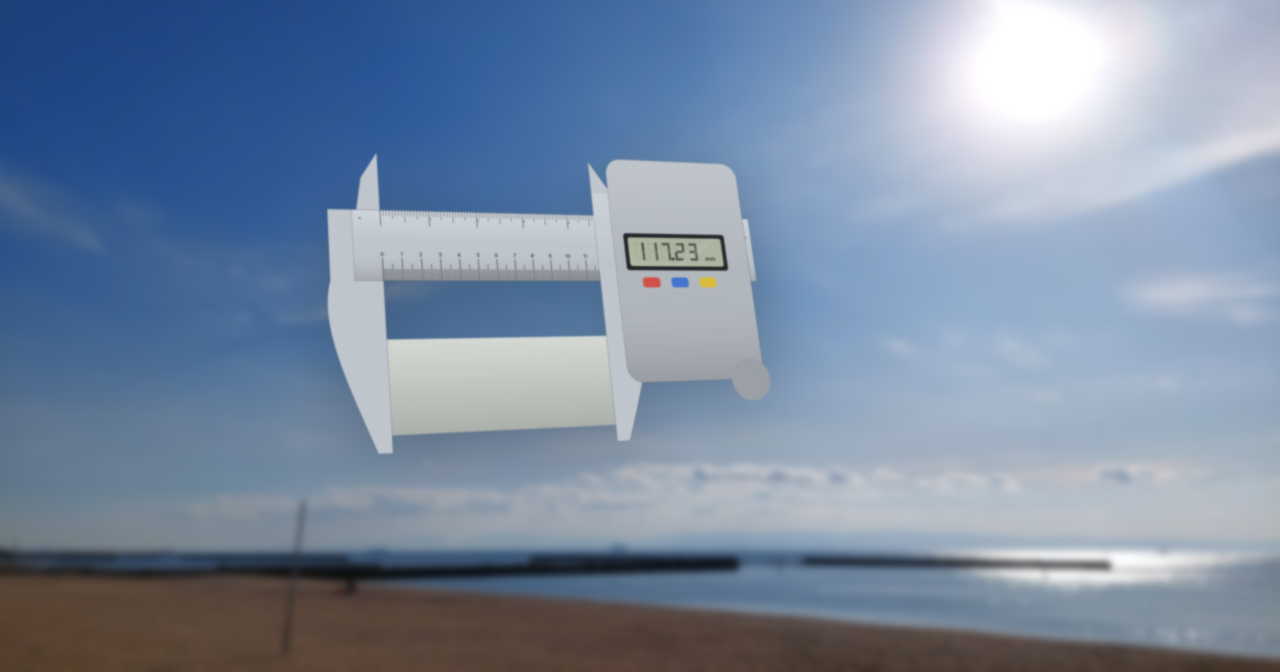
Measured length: 117.23 mm
